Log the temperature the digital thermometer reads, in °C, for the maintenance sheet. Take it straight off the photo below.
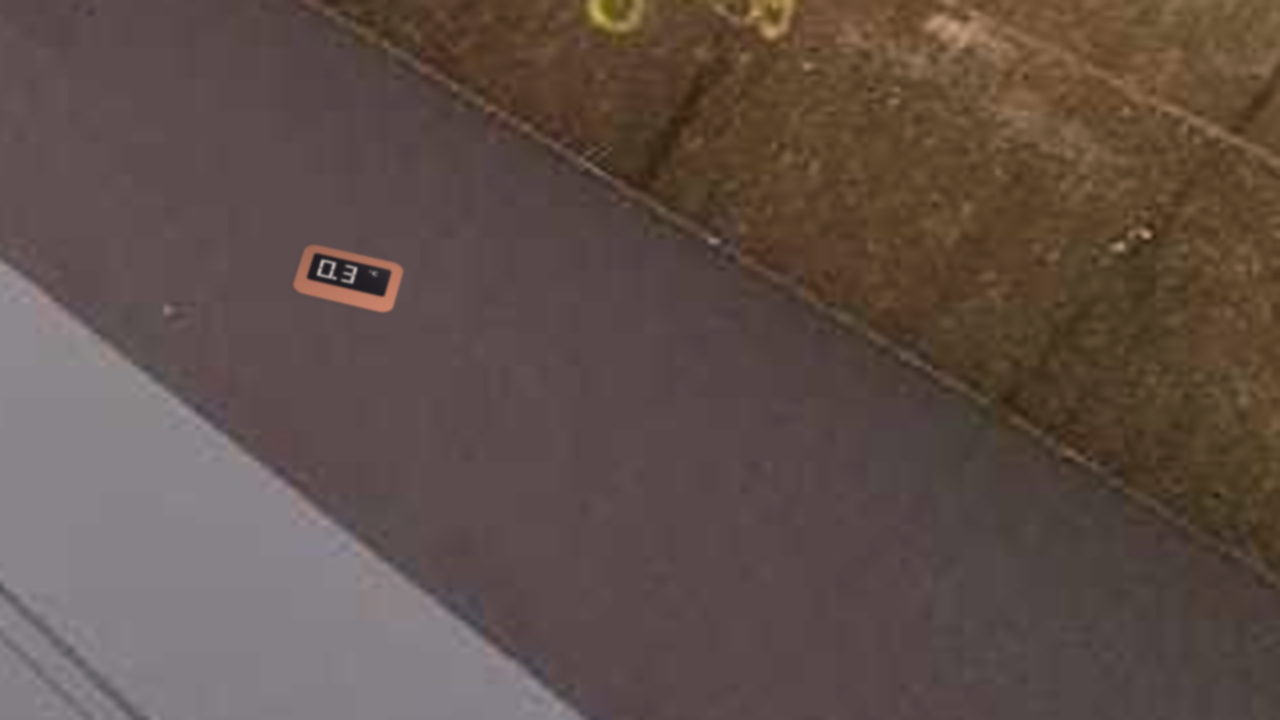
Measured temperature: 0.3 °C
